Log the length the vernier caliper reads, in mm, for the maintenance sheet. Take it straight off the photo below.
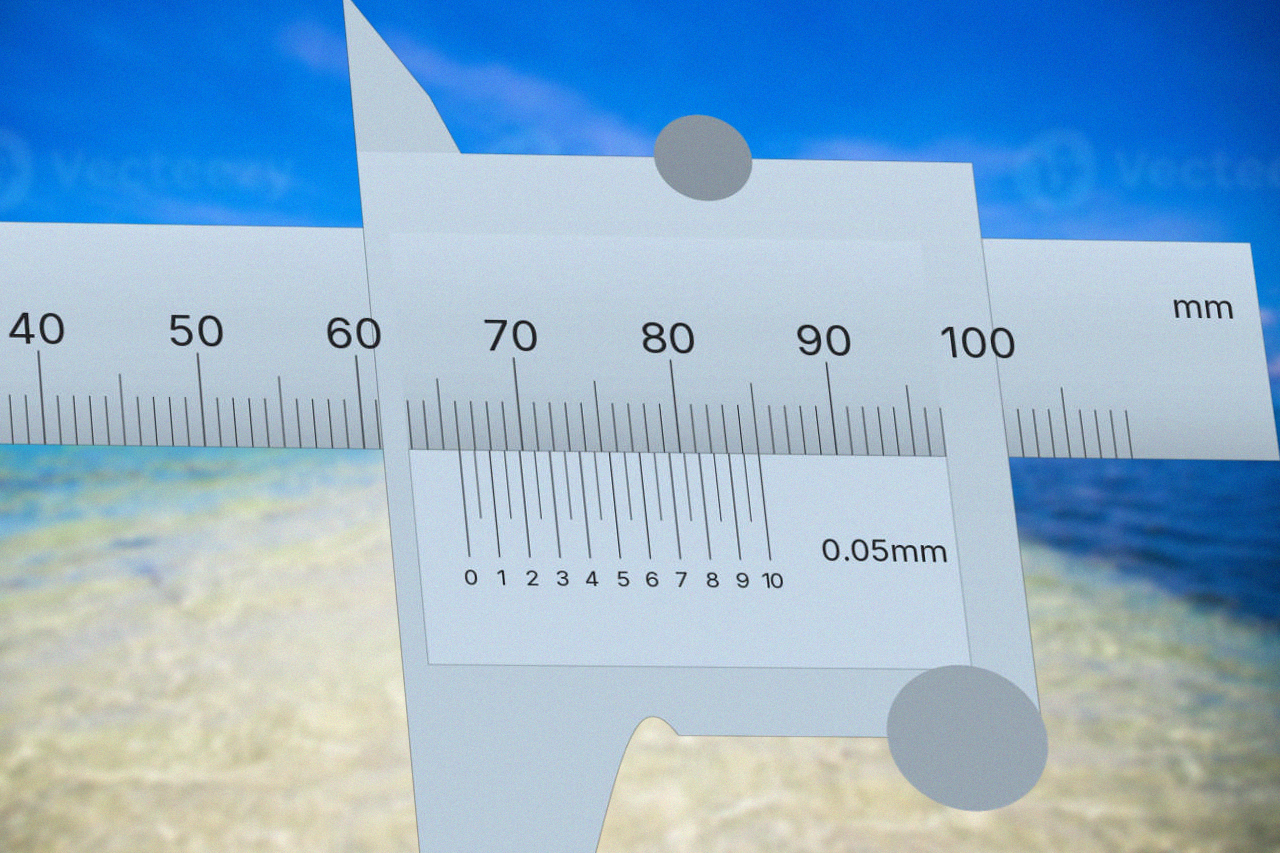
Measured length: 66.0 mm
